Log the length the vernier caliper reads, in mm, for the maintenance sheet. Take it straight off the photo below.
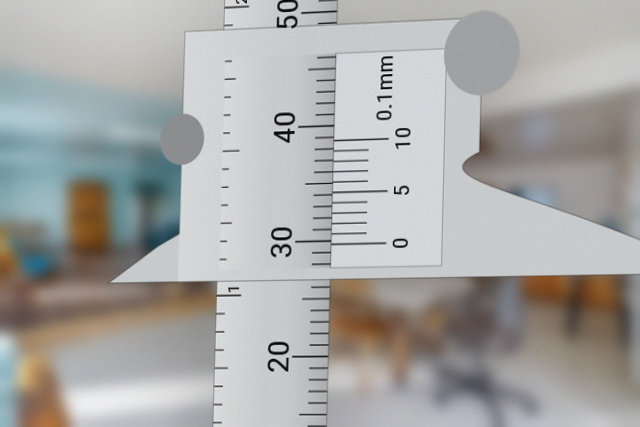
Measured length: 29.7 mm
